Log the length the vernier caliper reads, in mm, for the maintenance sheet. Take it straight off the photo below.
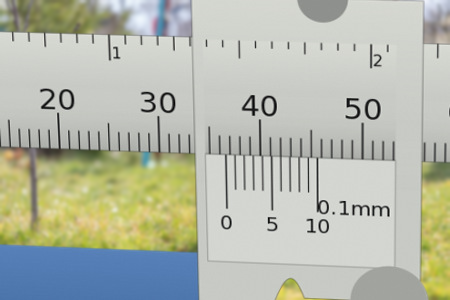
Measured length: 36.6 mm
